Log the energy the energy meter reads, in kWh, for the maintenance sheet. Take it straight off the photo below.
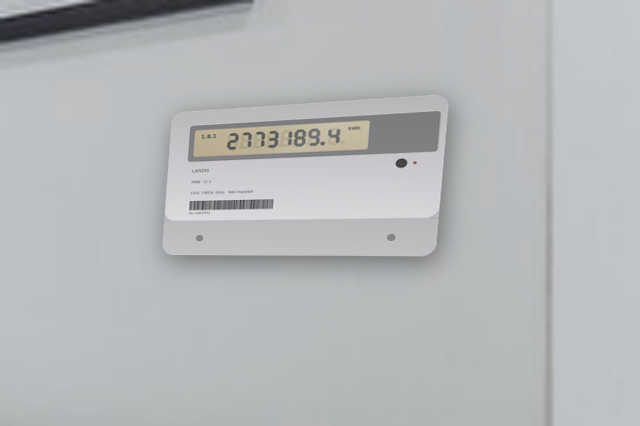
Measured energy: 2773189.4 kWh
